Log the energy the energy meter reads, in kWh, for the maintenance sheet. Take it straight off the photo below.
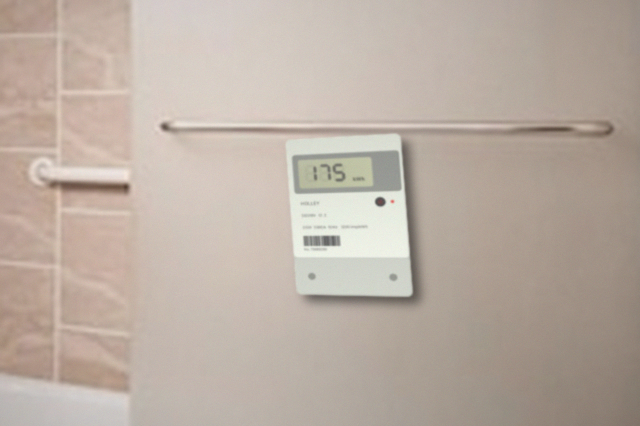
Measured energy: 175 kWh
